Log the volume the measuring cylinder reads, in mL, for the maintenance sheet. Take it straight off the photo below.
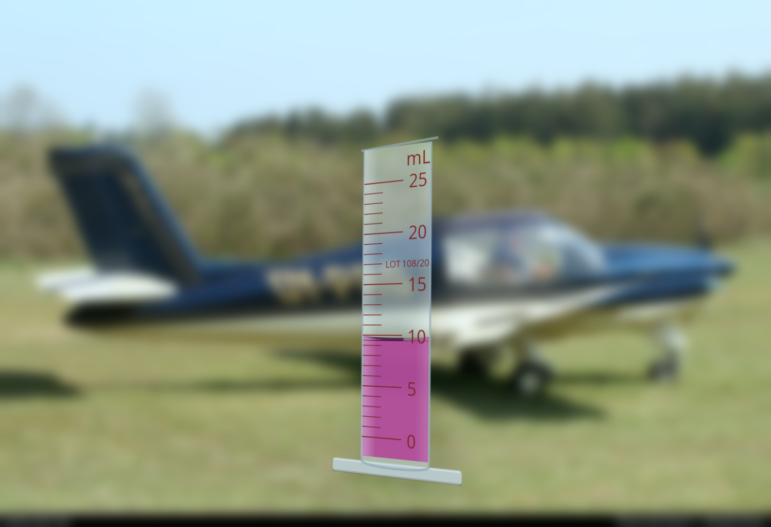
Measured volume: 9.5 mL
